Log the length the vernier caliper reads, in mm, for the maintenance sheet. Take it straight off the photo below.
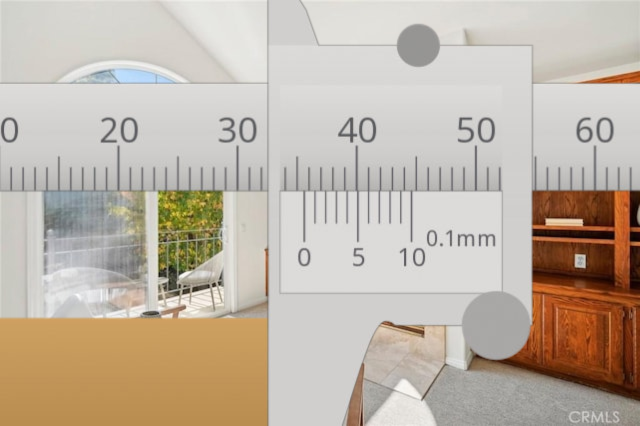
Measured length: 35.6 mm
